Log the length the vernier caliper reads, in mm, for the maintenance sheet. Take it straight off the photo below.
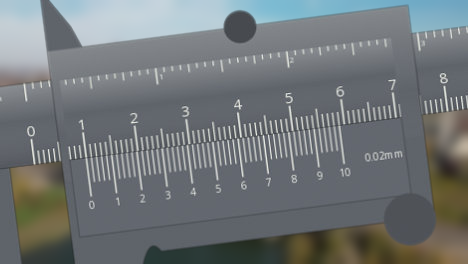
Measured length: 10.0 mm
